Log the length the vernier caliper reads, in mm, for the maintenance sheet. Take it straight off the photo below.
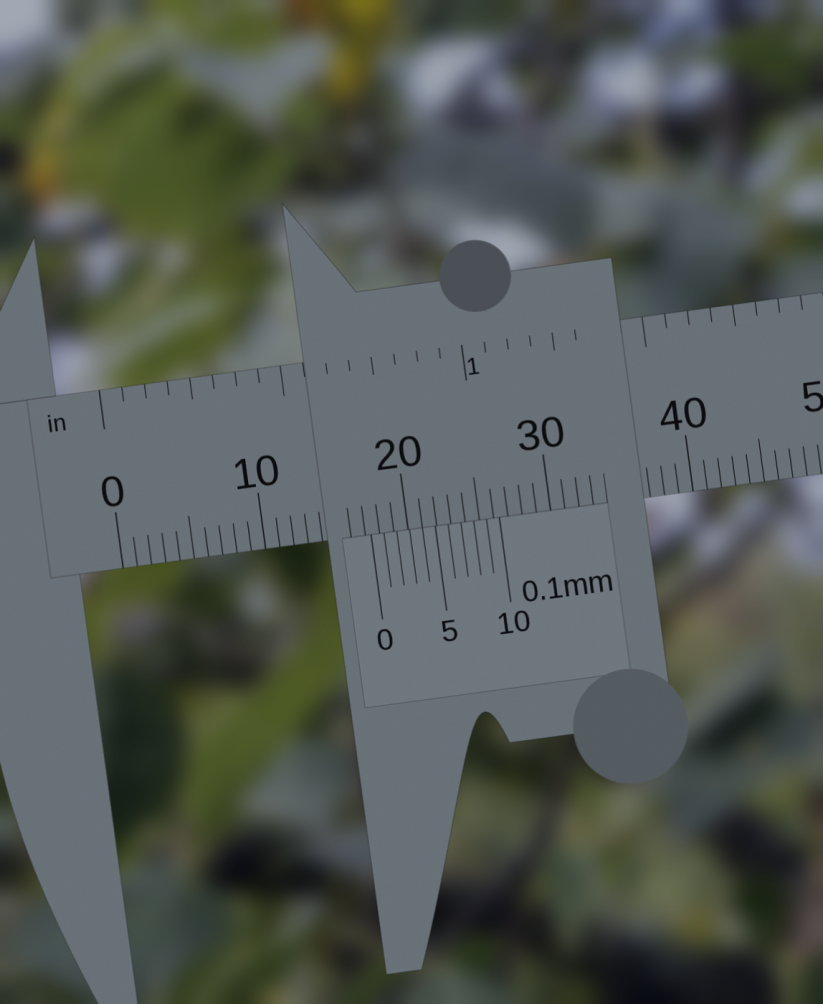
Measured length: 17.4 mm
